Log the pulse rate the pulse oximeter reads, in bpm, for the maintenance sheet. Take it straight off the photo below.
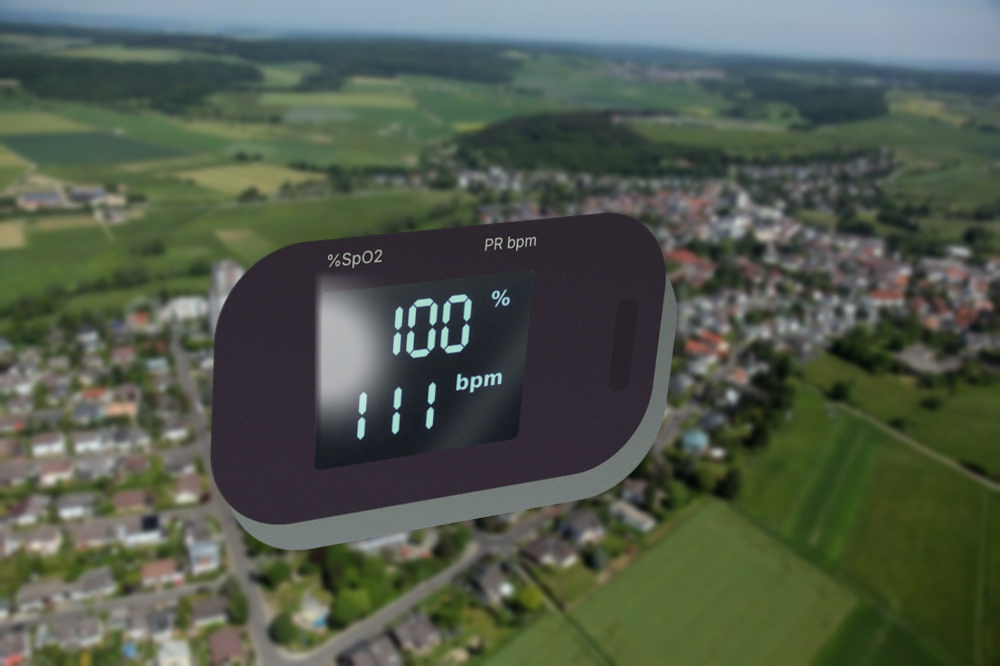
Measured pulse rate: 111 bpm
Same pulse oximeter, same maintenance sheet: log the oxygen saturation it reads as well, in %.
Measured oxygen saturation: 100 %
